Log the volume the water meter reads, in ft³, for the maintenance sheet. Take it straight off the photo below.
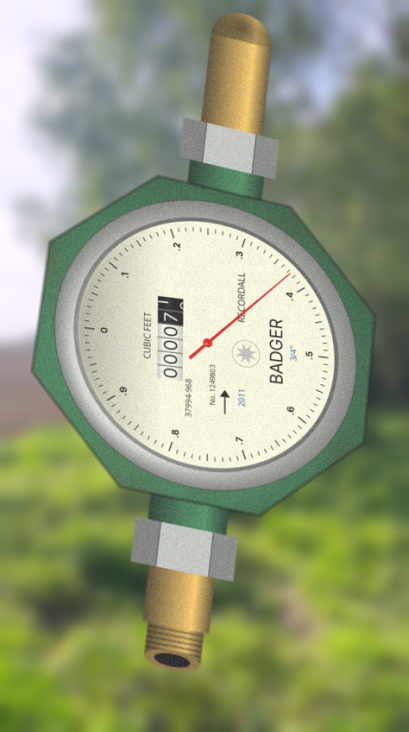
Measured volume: 71.37 ft³
